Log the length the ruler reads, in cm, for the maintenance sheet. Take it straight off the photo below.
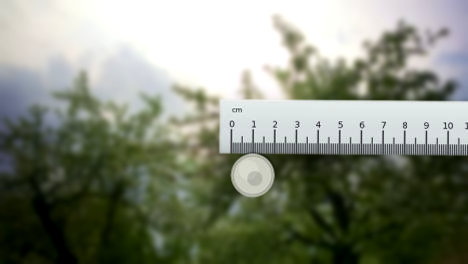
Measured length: 2 cm
